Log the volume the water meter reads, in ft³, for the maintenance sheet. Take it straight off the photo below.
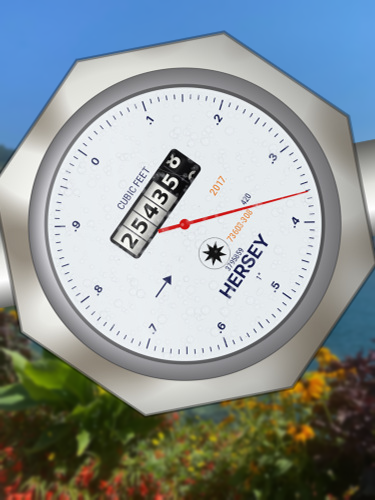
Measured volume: 254358.36 ft³
